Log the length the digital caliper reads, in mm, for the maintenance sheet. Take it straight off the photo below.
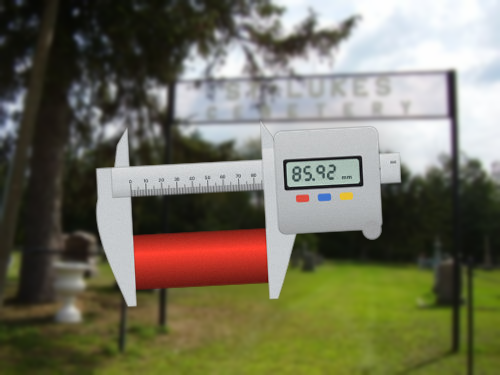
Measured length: 85.92 mm
